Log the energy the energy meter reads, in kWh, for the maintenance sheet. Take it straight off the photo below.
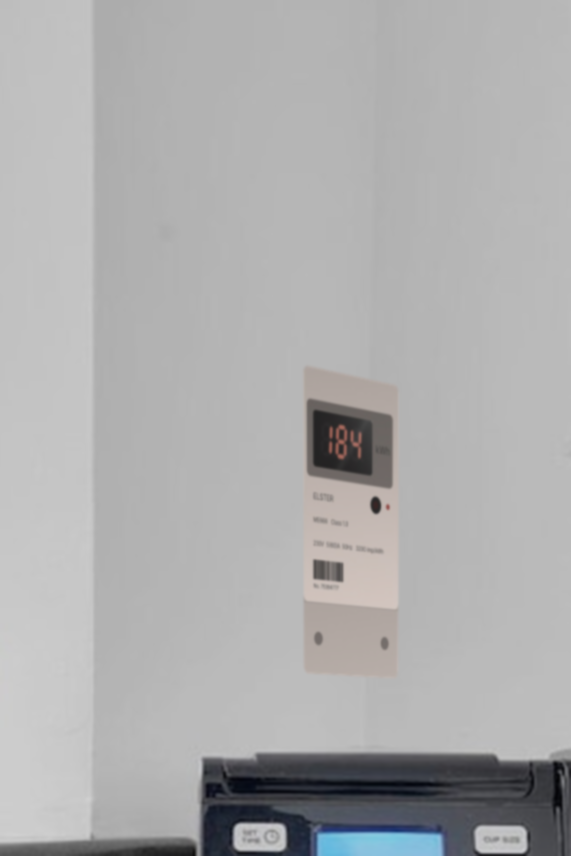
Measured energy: 184 kWh
